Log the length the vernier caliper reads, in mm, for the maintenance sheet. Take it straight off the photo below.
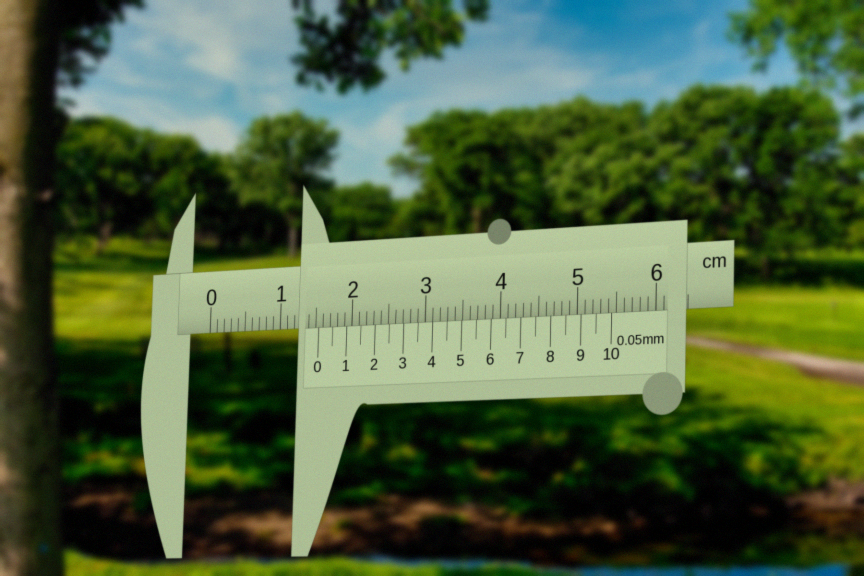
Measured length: 15.4 mm
